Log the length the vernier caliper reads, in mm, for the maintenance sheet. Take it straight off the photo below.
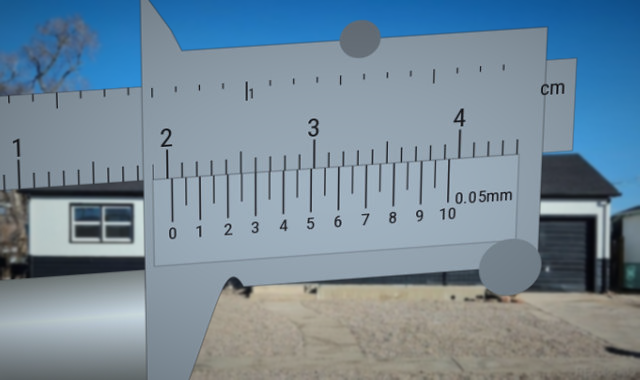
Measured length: 20.3 mm
